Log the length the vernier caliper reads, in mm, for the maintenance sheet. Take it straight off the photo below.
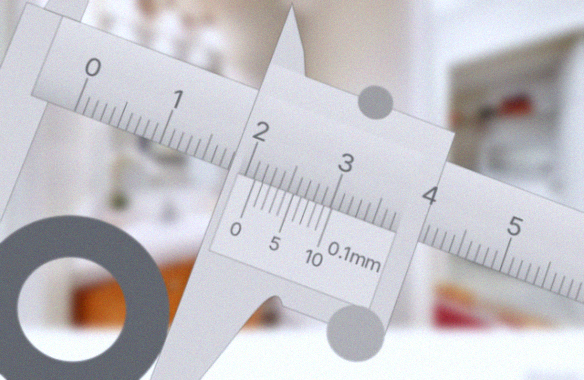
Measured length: 21.2 mm
